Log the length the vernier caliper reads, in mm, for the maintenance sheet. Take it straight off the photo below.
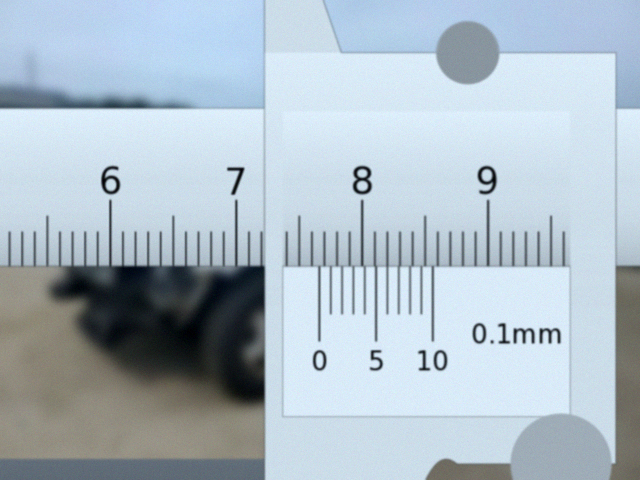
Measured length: 76.6 mm
